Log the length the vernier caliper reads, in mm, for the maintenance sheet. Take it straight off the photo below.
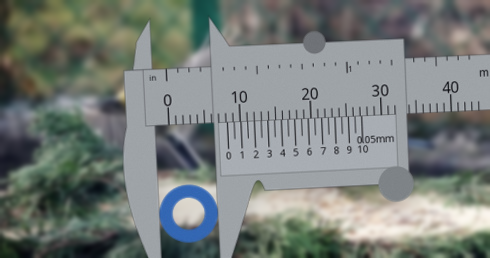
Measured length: 8.2 mm
